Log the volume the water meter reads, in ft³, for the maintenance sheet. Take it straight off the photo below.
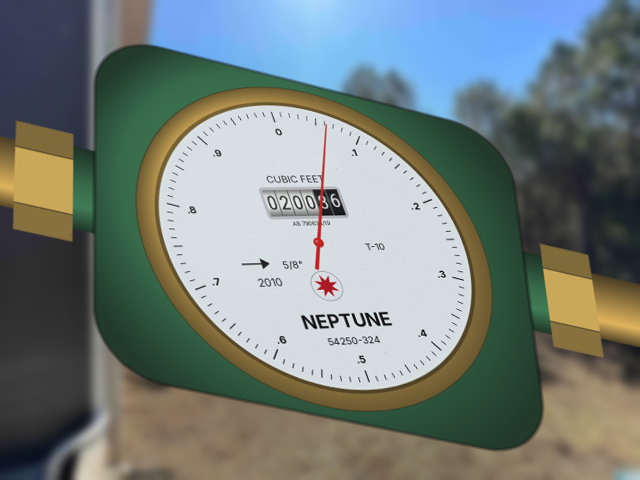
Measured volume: 20086.06 ft³
